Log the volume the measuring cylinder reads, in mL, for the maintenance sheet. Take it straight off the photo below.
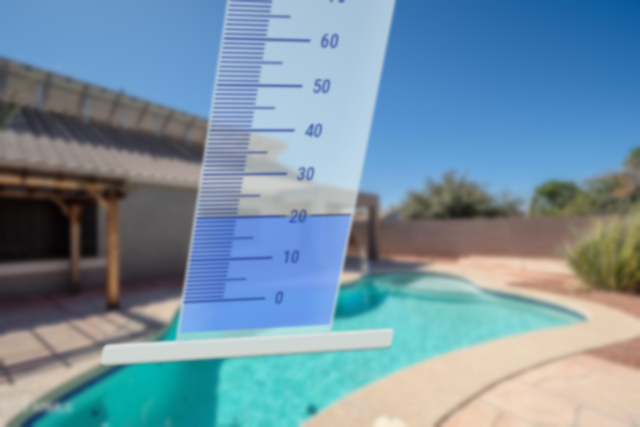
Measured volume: 20 mL
